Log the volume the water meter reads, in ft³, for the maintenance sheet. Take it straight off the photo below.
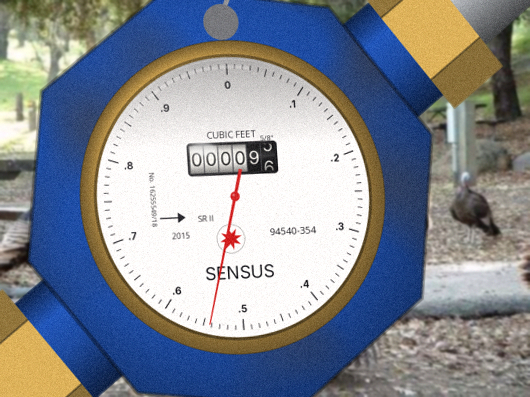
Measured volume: 95.54 ft³
